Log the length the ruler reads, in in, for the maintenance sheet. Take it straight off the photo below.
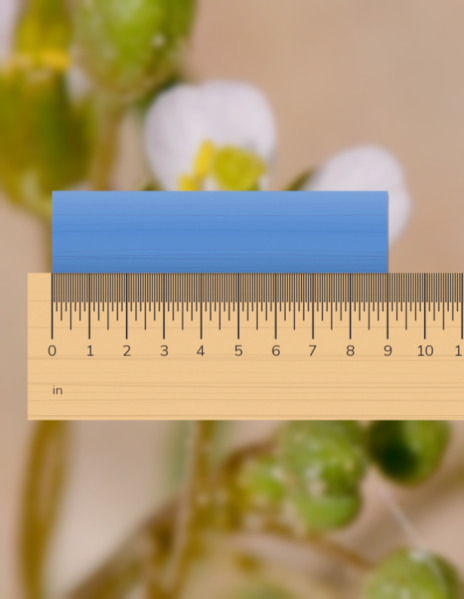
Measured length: 9 in
